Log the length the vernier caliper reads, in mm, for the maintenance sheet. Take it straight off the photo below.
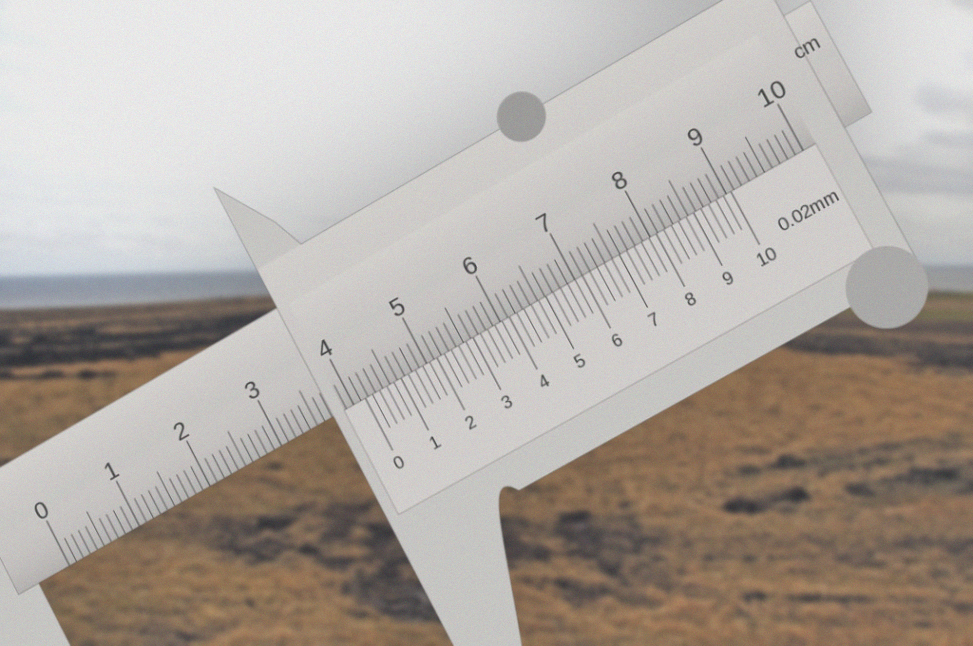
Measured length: 41.6 mm
